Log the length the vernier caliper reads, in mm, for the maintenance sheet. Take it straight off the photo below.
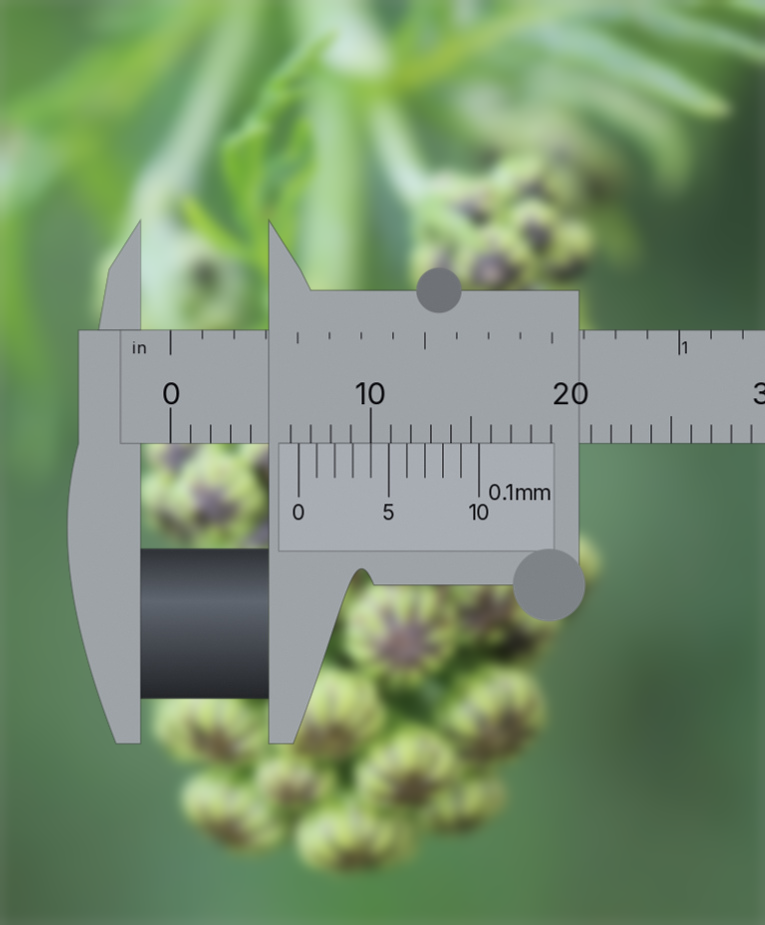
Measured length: 6.4 mm
